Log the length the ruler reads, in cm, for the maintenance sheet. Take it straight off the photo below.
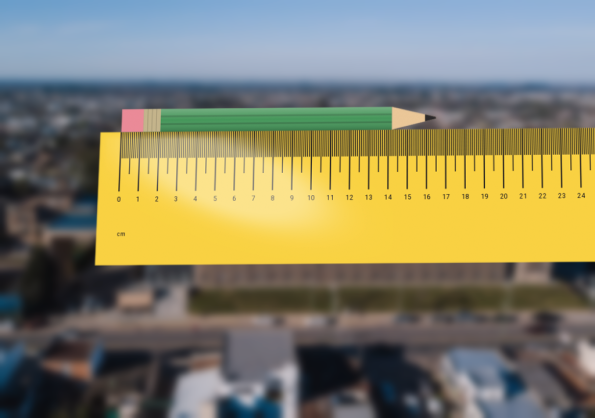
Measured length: 16.5 cm
